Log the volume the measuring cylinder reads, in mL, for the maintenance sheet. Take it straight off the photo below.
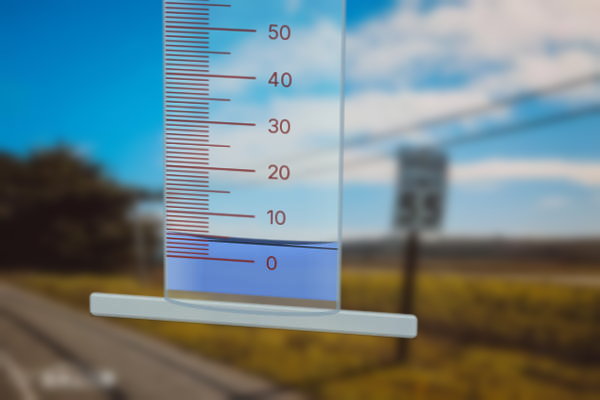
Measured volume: 4 mL
